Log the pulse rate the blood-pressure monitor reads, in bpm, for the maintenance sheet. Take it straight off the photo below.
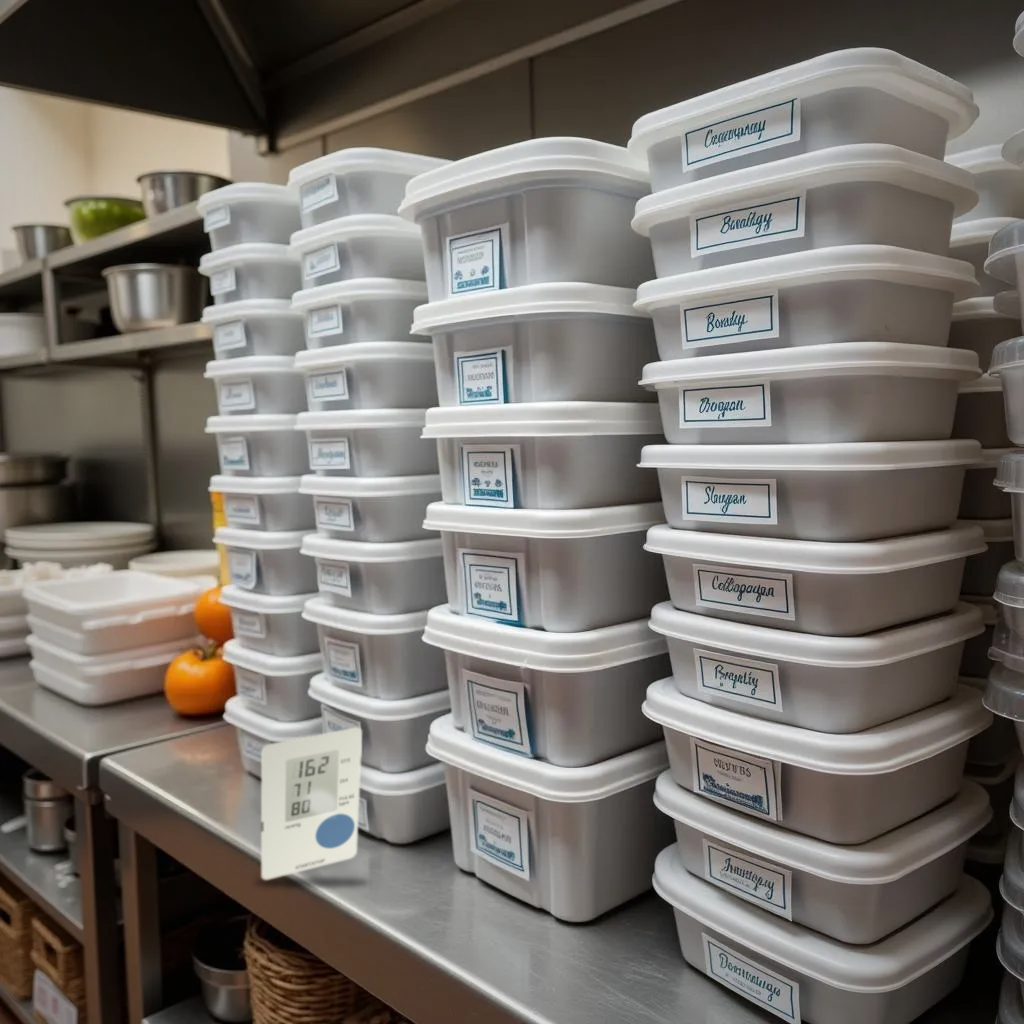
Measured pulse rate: 80 bpm
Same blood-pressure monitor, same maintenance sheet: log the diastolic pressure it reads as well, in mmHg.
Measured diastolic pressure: 71 mmHg
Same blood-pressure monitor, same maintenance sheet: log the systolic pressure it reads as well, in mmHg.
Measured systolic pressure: 162 mmHg
